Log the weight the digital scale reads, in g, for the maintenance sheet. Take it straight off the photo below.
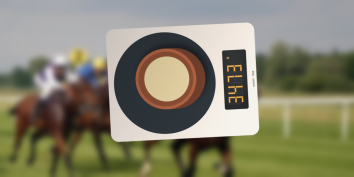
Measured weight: 3473 g
